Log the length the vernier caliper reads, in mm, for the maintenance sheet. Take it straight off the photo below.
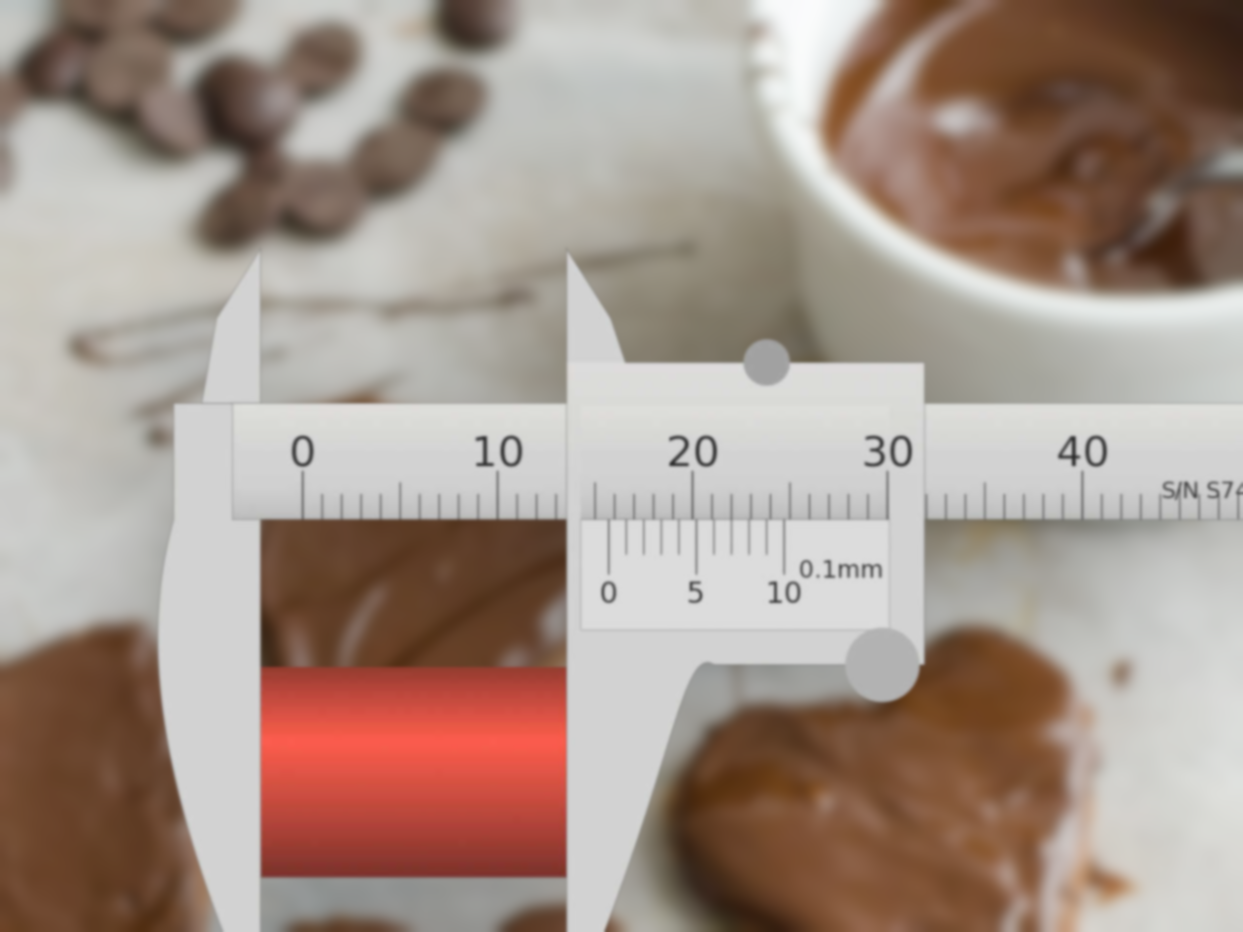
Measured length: 15.7 mm
